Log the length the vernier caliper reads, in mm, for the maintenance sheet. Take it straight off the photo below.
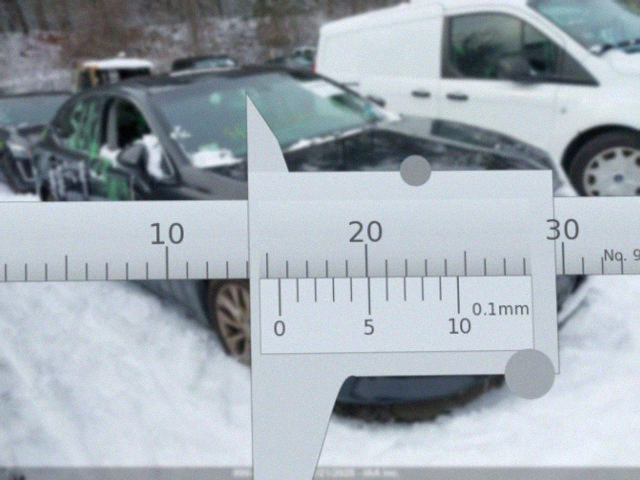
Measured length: 15.6 mm
